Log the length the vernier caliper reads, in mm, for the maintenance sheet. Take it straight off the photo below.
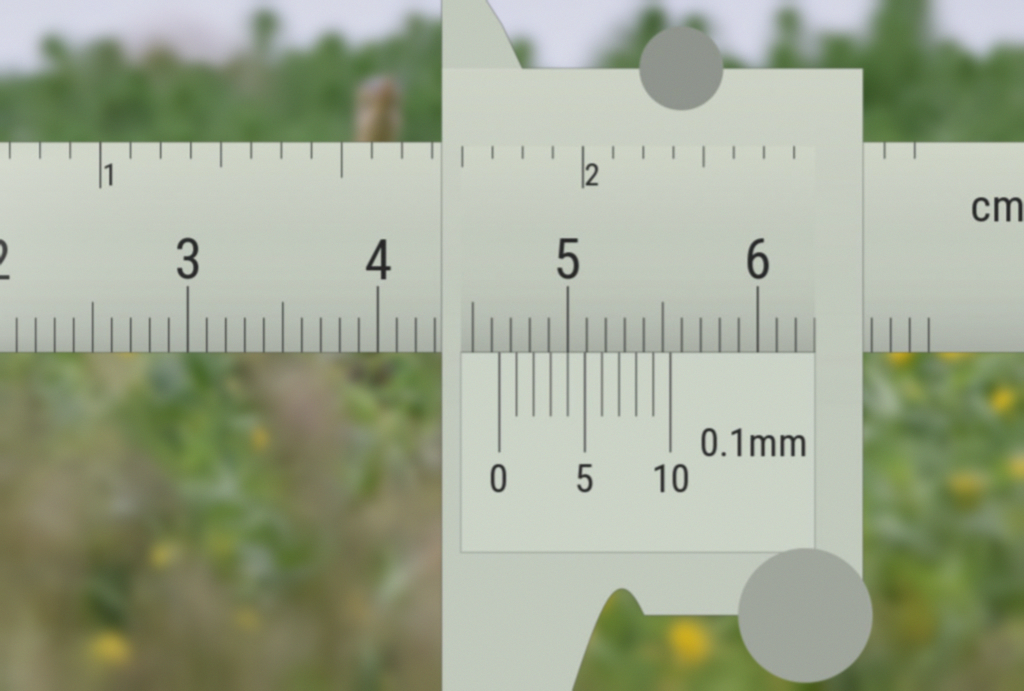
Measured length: 46.4 mm
